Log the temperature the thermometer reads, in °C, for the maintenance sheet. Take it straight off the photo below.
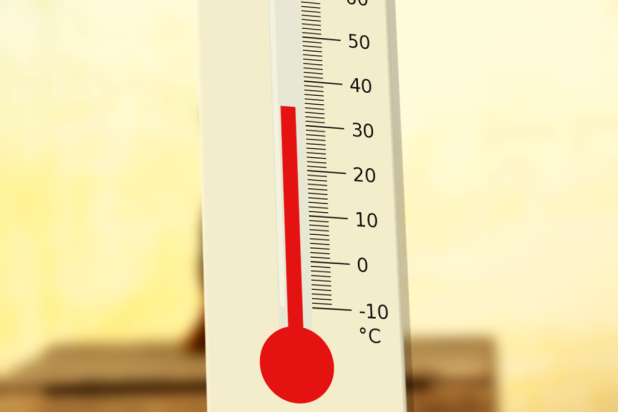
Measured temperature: 34 °C
